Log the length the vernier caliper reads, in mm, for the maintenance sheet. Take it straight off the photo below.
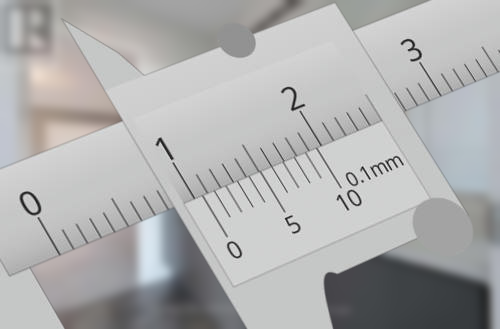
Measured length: 10.6 mm
